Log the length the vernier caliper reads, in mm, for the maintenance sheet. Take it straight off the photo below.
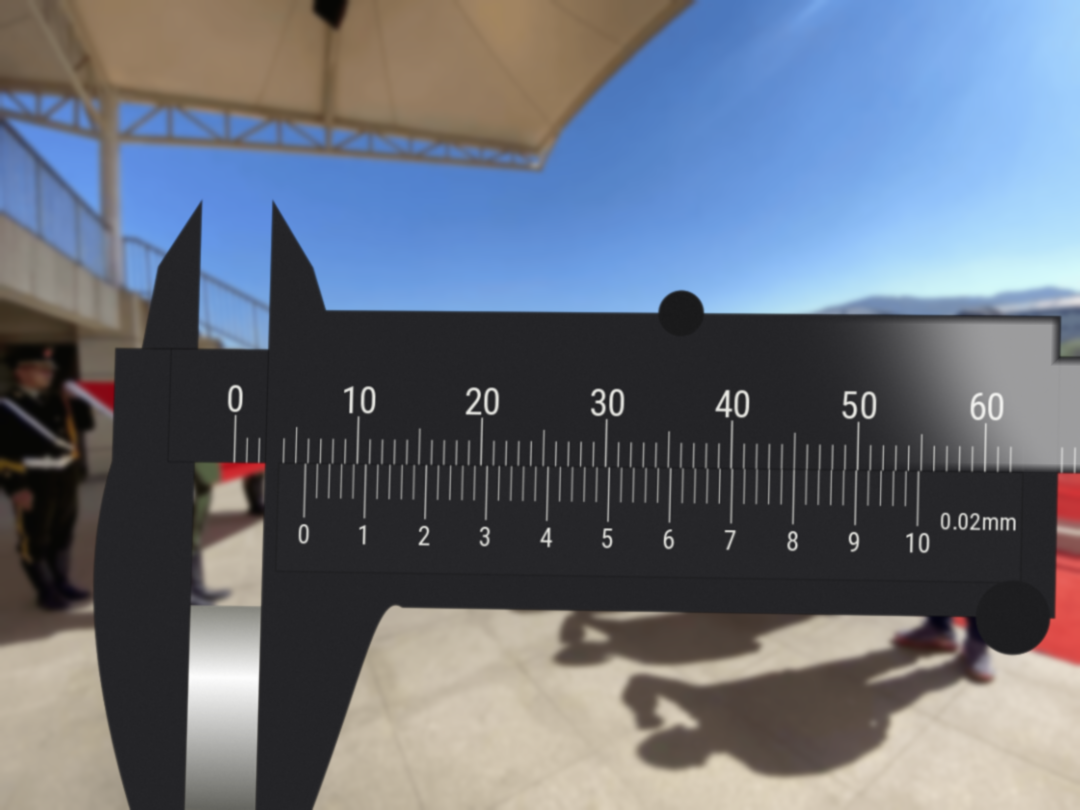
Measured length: 5.8 mm
